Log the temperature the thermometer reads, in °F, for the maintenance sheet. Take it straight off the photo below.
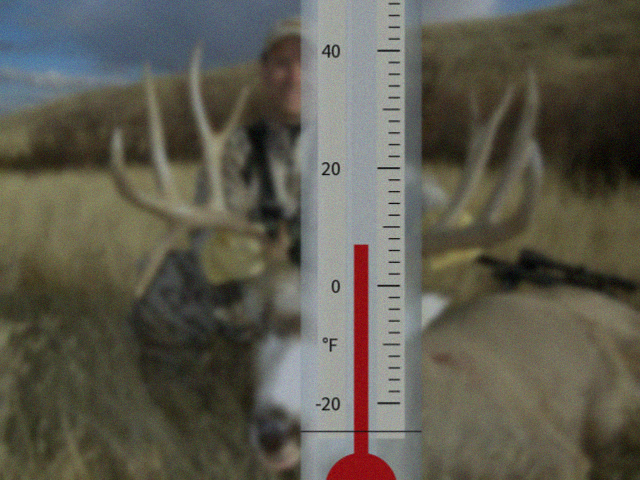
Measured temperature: 7 °F
